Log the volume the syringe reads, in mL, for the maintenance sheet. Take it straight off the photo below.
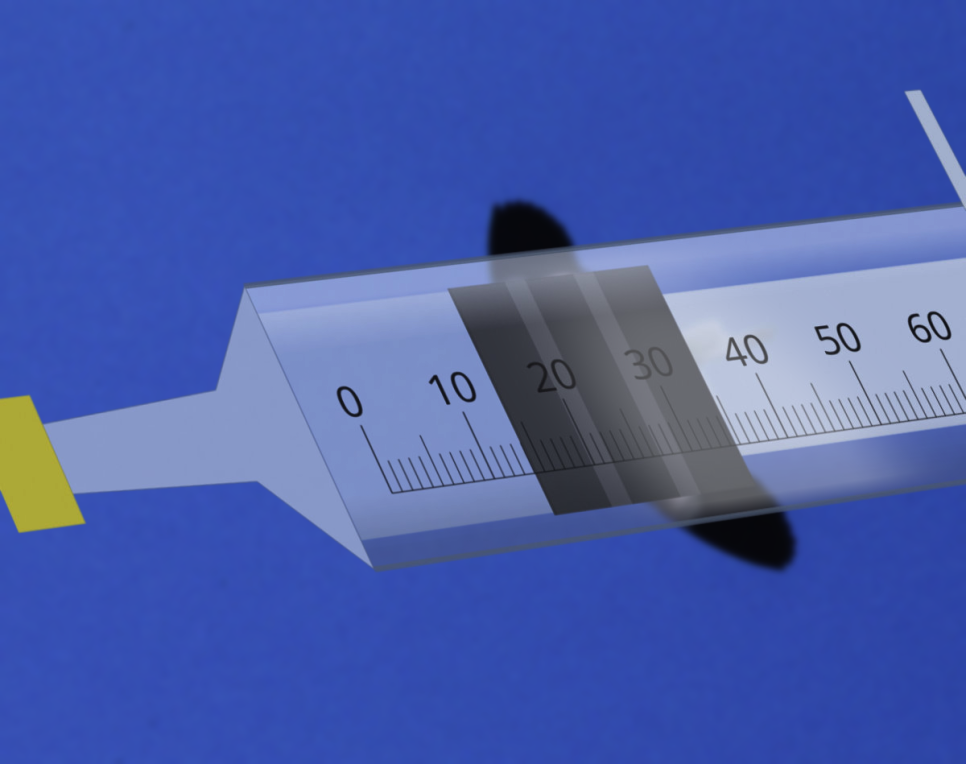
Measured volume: 14 mL
